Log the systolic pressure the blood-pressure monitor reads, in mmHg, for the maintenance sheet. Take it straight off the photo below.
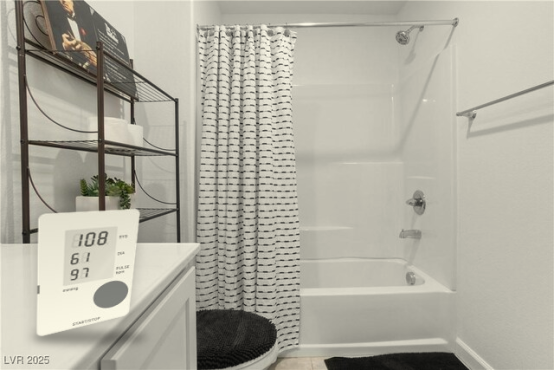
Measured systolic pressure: 108 mmHg
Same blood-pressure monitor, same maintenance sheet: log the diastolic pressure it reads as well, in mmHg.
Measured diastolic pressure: 61 mmHg
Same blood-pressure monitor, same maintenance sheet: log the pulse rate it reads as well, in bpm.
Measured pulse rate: 97 bpm
